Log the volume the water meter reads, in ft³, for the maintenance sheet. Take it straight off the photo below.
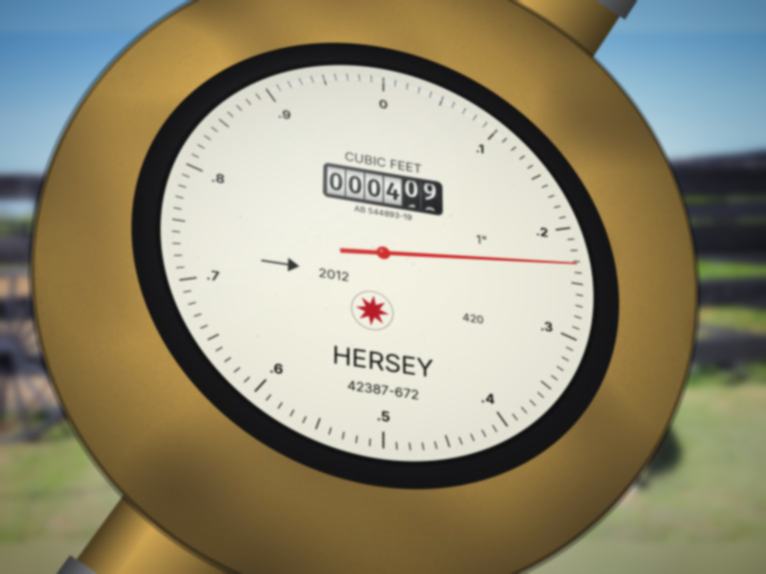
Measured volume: 409.23 ft³
